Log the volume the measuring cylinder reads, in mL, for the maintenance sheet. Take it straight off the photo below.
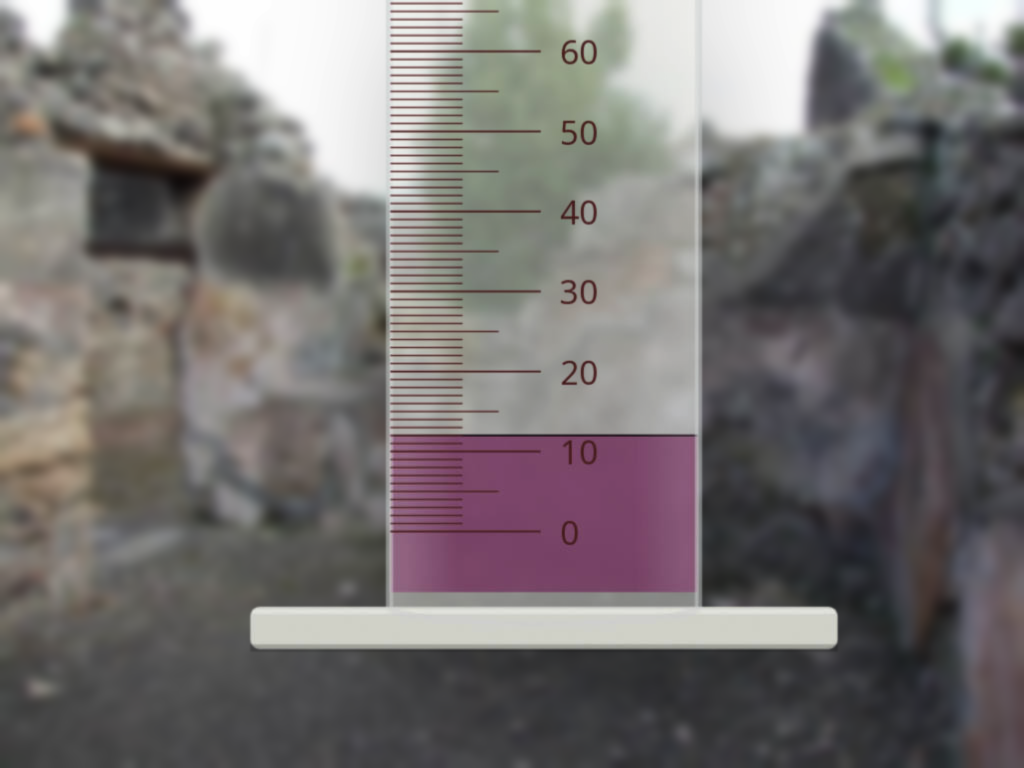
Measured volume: 12 mL
